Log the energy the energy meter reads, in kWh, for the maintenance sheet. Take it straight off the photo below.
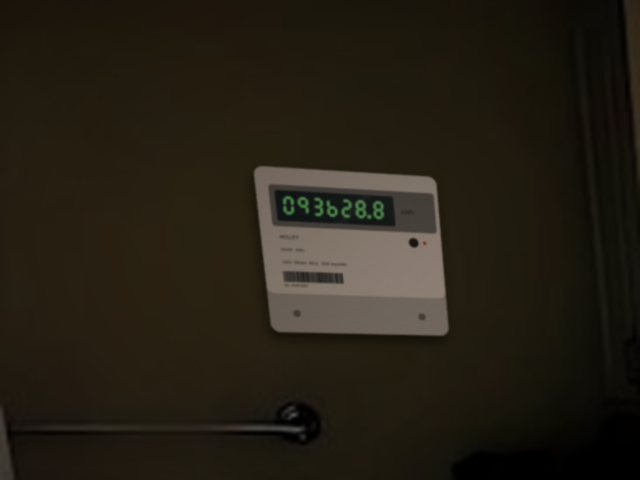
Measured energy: 93628.8 kWh
